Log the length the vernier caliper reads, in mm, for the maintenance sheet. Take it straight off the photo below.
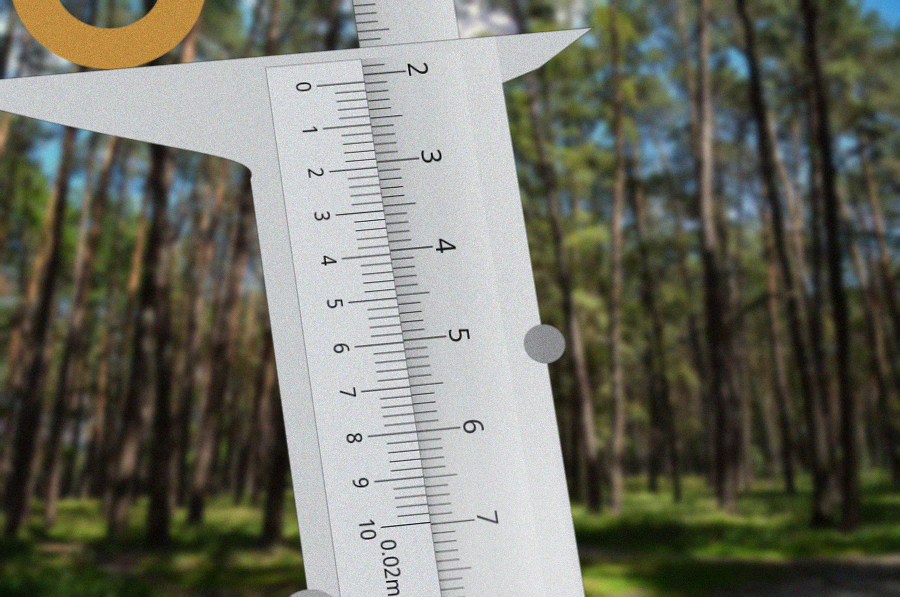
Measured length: 20.8 mm
